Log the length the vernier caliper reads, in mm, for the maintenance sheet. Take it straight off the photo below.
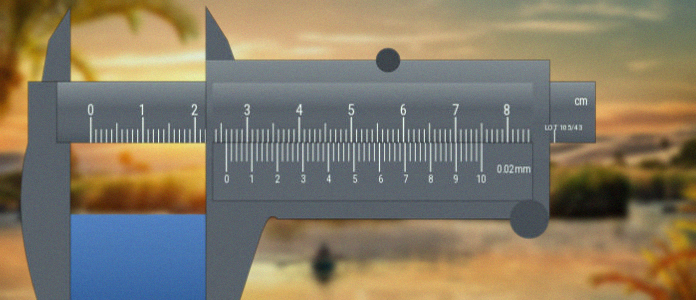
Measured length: 26.0 mm
